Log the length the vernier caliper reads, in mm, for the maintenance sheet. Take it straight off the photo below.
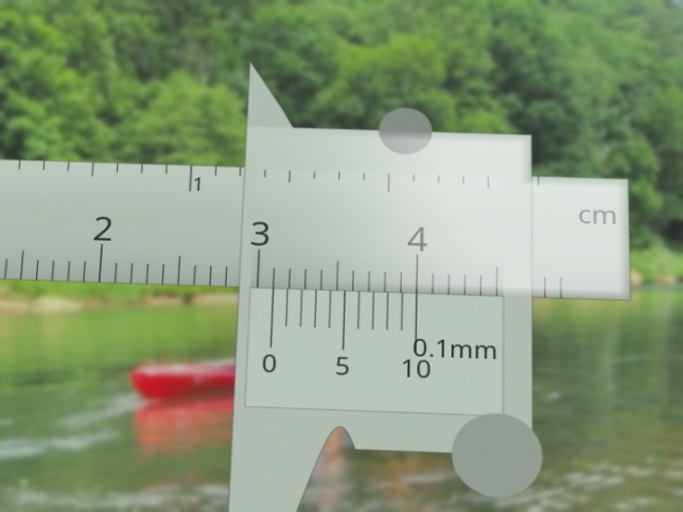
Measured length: 31.0 mm
